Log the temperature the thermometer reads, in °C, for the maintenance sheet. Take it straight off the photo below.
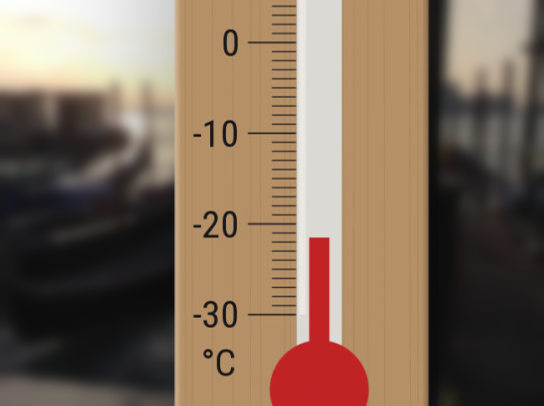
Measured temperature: -21.5 °C
